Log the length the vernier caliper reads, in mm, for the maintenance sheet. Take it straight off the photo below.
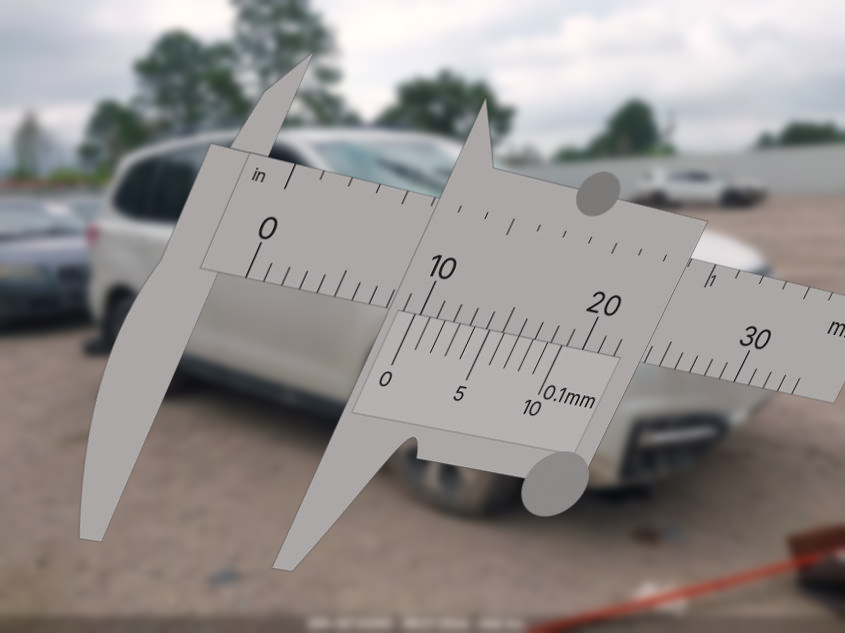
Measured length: 9.7 mm
